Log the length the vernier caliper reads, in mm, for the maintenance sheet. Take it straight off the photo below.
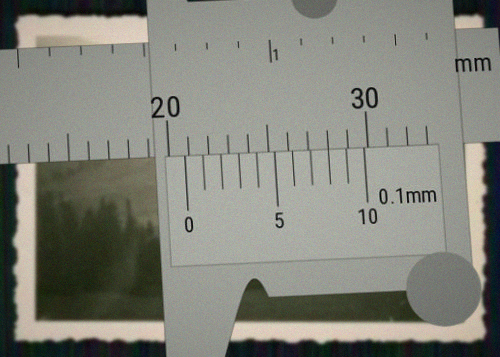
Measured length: 20.8 mm
